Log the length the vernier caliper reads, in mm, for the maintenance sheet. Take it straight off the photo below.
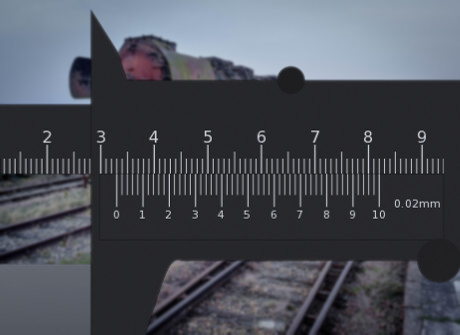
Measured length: 33.0 mm
